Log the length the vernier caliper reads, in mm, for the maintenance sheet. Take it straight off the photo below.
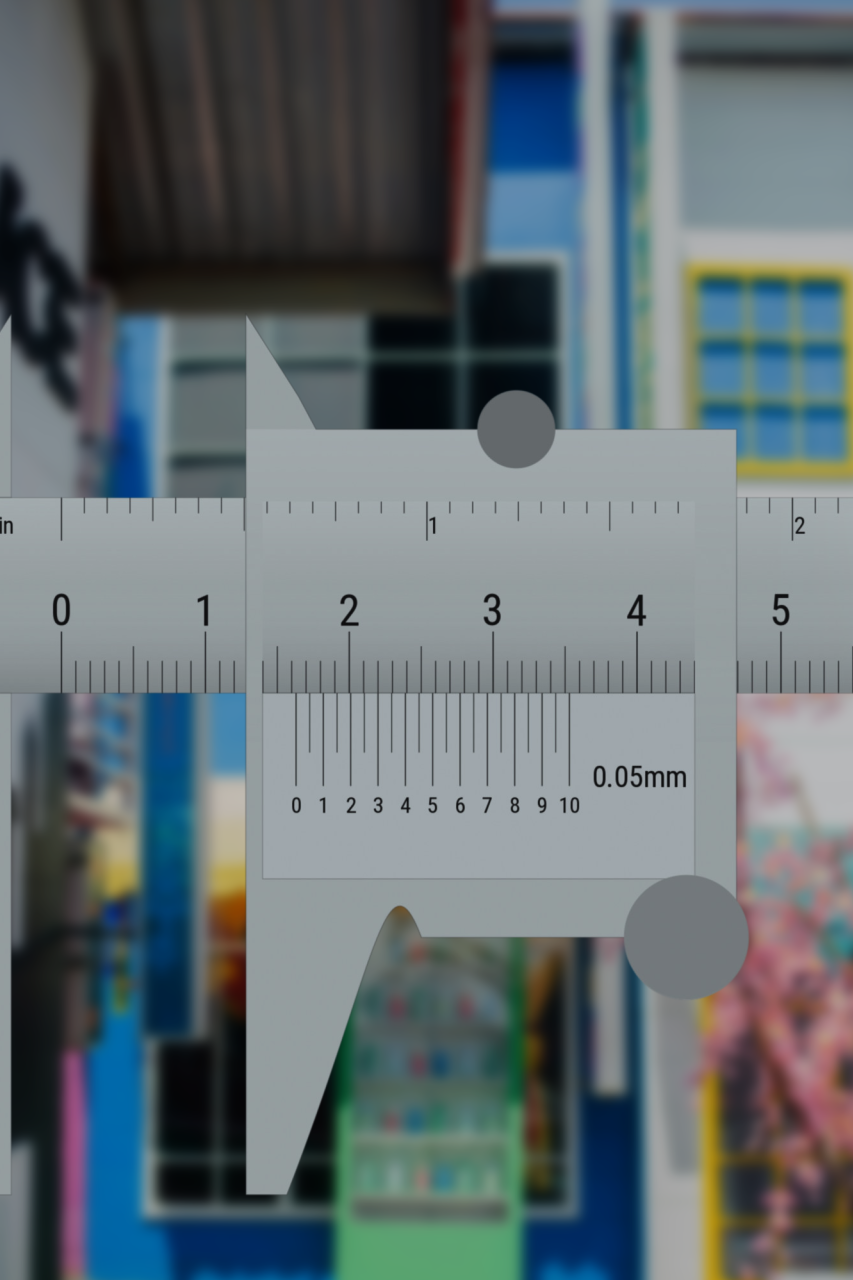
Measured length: 16.3 mm
